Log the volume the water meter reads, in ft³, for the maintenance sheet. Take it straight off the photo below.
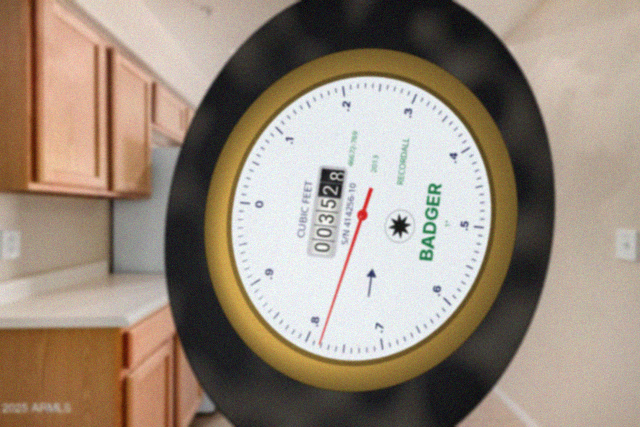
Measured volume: 3527.78 ft³
